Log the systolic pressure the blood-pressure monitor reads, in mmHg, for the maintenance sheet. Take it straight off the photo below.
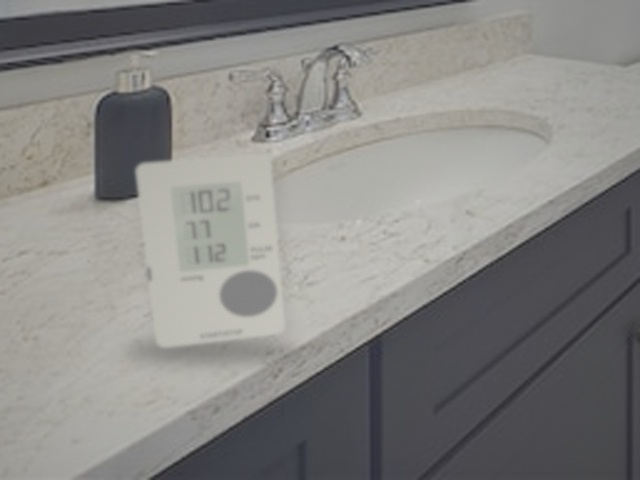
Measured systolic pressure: 102 mmHg
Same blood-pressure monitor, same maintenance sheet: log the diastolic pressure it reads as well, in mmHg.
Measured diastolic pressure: 77 mmHg
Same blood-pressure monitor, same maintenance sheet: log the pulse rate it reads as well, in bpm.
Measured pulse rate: 112 bpm
